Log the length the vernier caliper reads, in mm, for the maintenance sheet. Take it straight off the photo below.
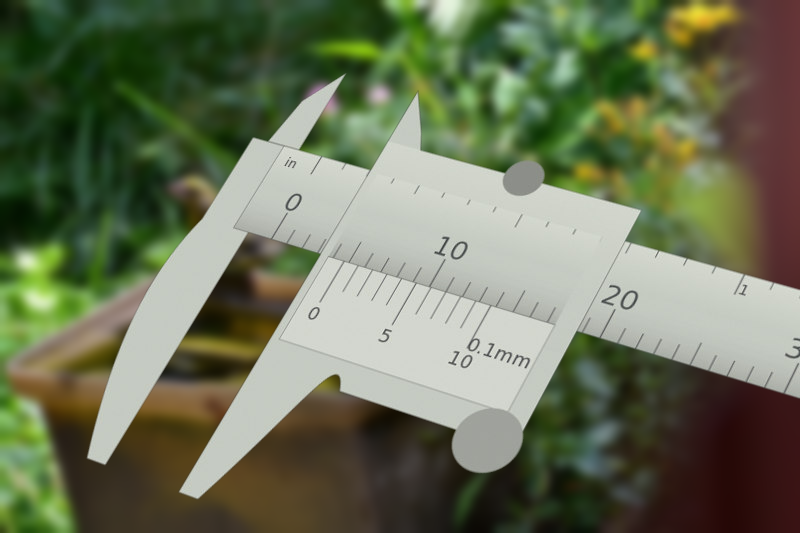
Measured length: 4.7 mm
